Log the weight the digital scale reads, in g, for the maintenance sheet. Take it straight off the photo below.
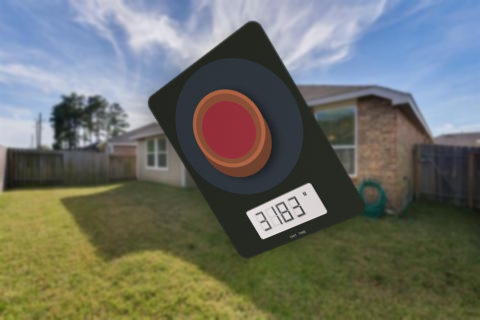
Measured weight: 3183 g
